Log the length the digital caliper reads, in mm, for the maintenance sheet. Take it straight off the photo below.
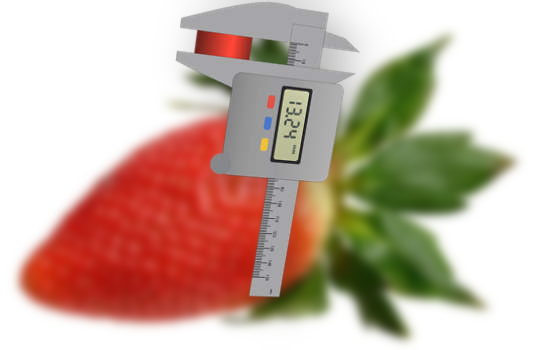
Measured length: 13.24 mm
